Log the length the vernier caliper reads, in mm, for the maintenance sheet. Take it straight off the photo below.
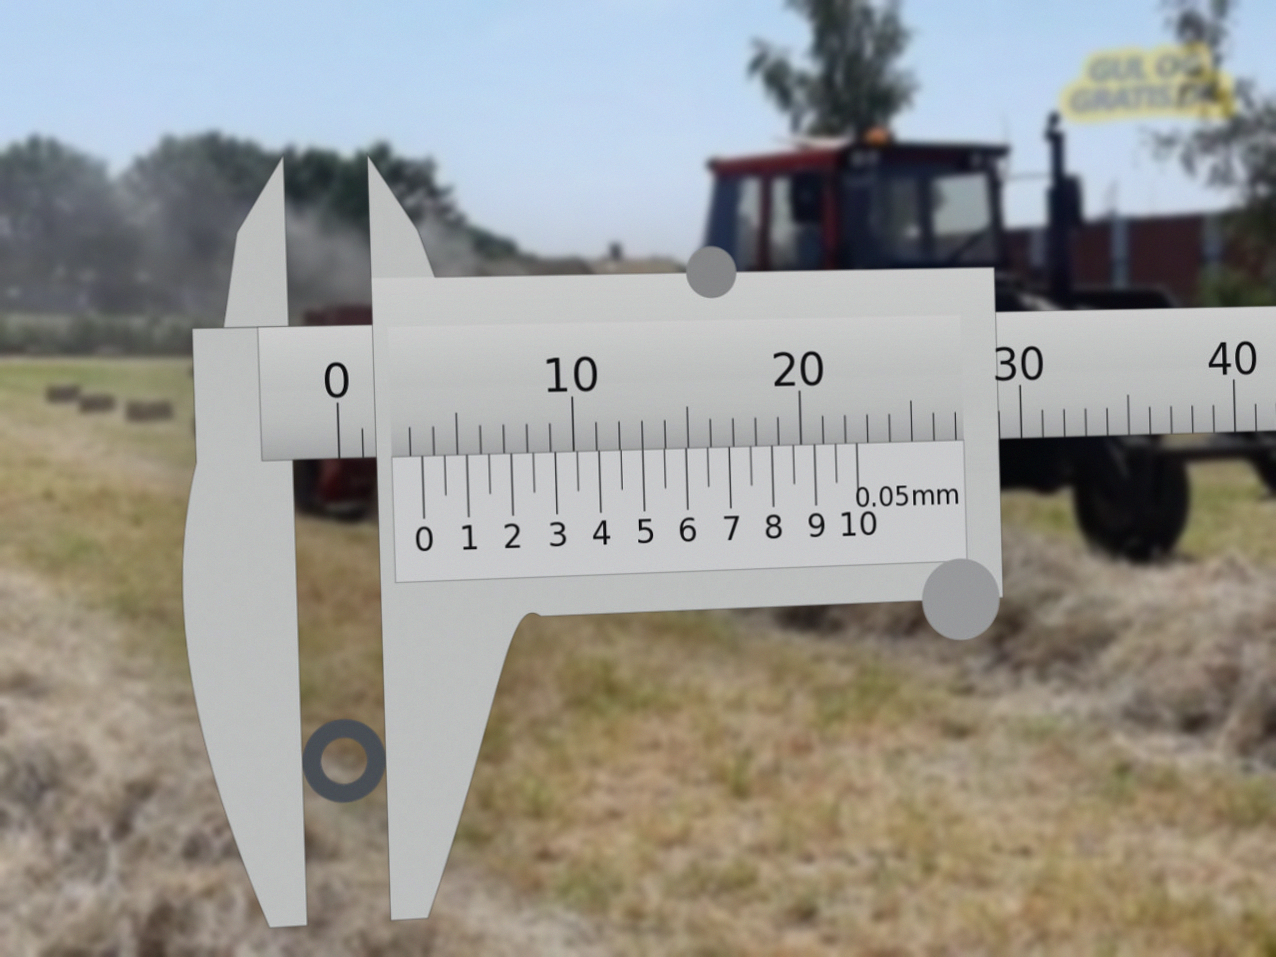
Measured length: 3.5 mm
